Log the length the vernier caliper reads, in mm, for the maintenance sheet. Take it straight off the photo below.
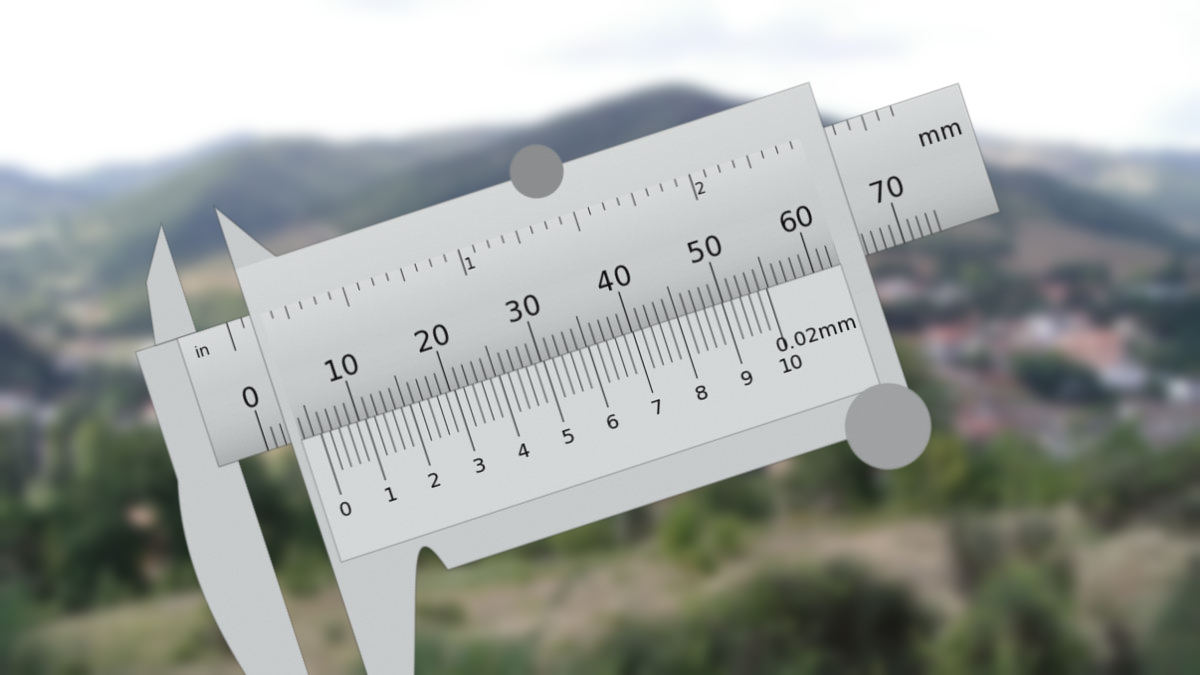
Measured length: 5.8 mm
